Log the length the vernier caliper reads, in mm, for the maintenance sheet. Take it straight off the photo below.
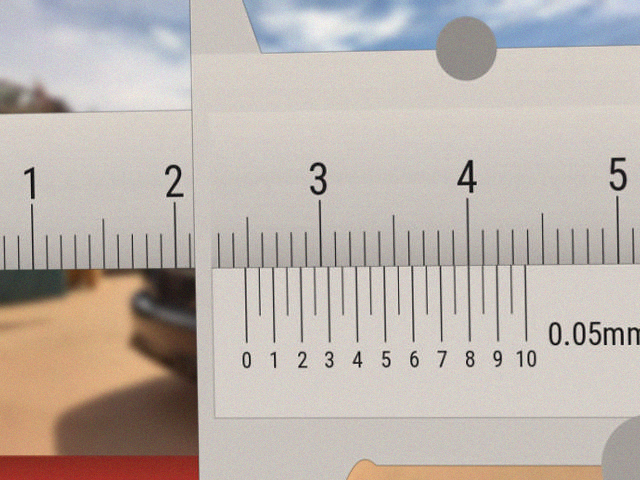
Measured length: 24.8 mm
